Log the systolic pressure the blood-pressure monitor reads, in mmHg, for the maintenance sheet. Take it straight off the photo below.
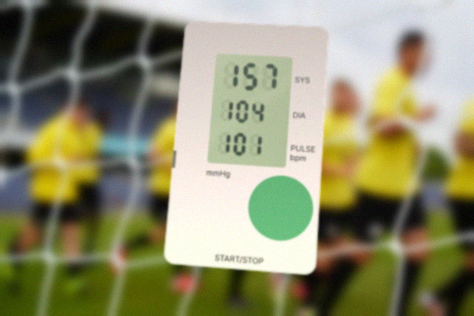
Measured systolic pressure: 157 mmHg
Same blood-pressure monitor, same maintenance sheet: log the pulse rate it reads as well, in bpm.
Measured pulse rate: 101 bpm
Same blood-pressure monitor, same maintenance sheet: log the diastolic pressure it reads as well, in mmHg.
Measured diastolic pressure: 104 mmHg
